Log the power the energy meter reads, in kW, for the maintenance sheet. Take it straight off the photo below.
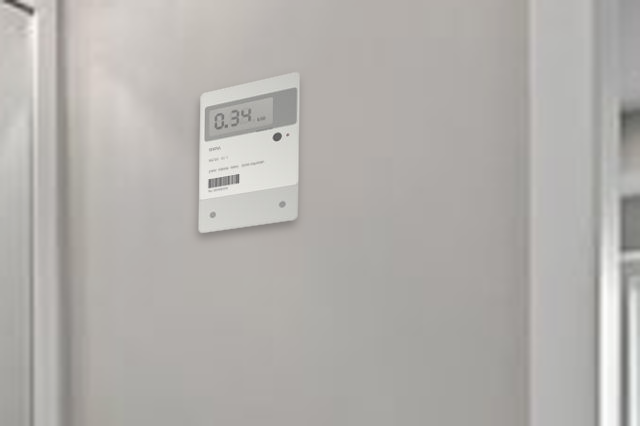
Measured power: 0.34 kW
